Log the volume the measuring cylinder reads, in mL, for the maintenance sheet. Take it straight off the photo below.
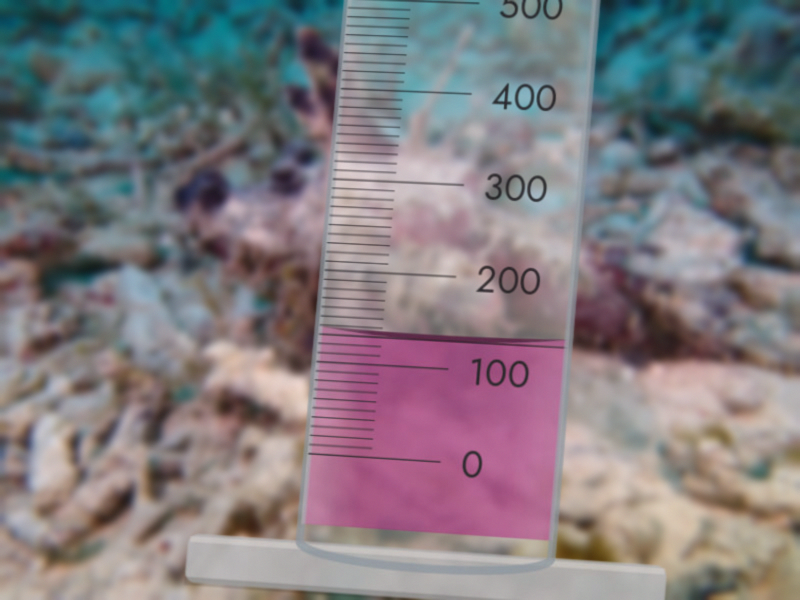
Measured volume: 130 mL
